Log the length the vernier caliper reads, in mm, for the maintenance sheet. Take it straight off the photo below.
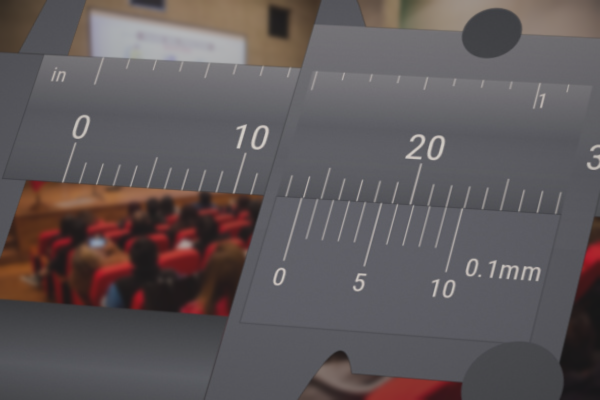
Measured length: 13.9 mm
